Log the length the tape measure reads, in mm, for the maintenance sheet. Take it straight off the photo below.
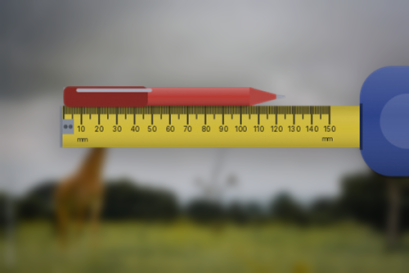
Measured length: 125 mm
